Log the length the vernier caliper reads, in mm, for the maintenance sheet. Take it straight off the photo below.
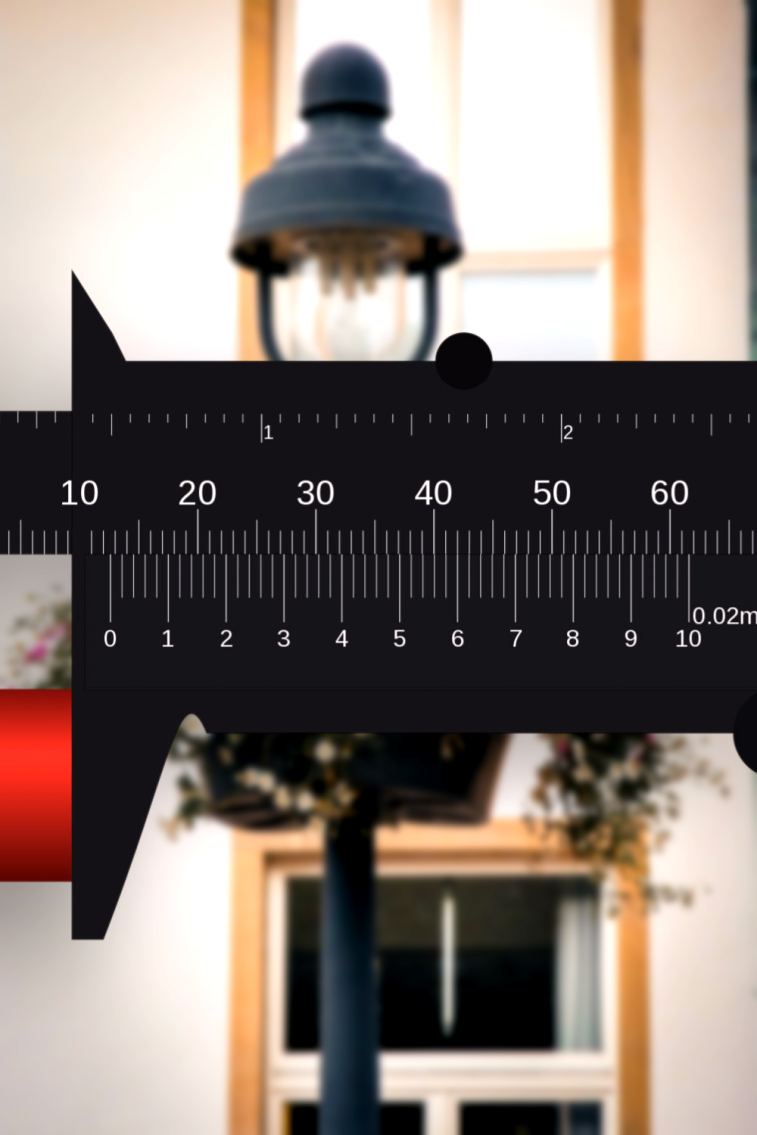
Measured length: 12.6 mm
